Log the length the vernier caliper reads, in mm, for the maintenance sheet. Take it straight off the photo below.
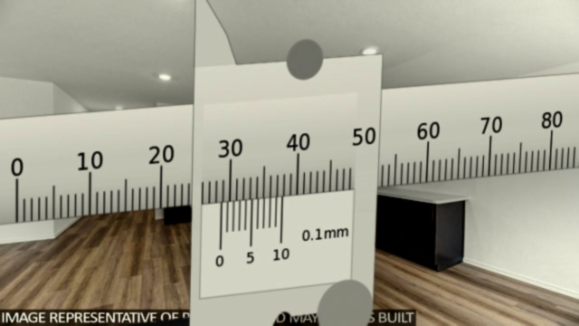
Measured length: 28.8 mm
